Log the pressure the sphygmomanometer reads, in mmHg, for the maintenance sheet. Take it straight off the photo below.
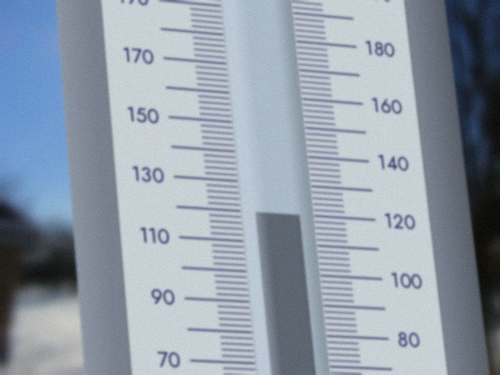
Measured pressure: 120 mmHg
